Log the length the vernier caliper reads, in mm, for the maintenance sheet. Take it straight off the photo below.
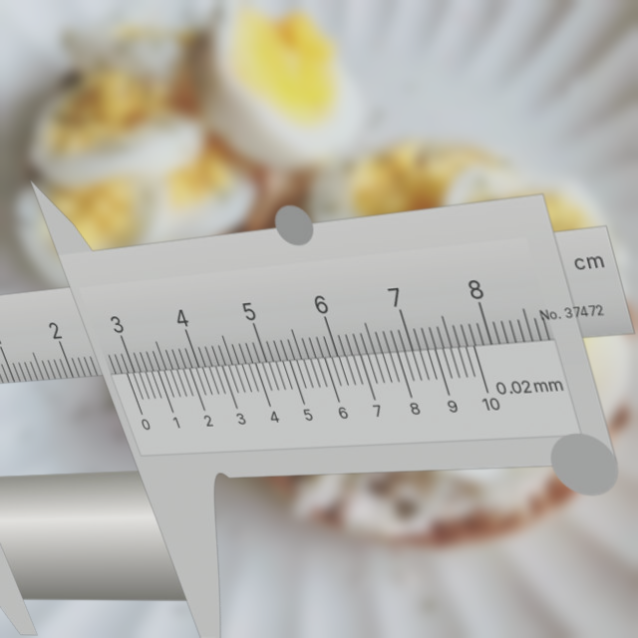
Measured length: 28.8 mm
